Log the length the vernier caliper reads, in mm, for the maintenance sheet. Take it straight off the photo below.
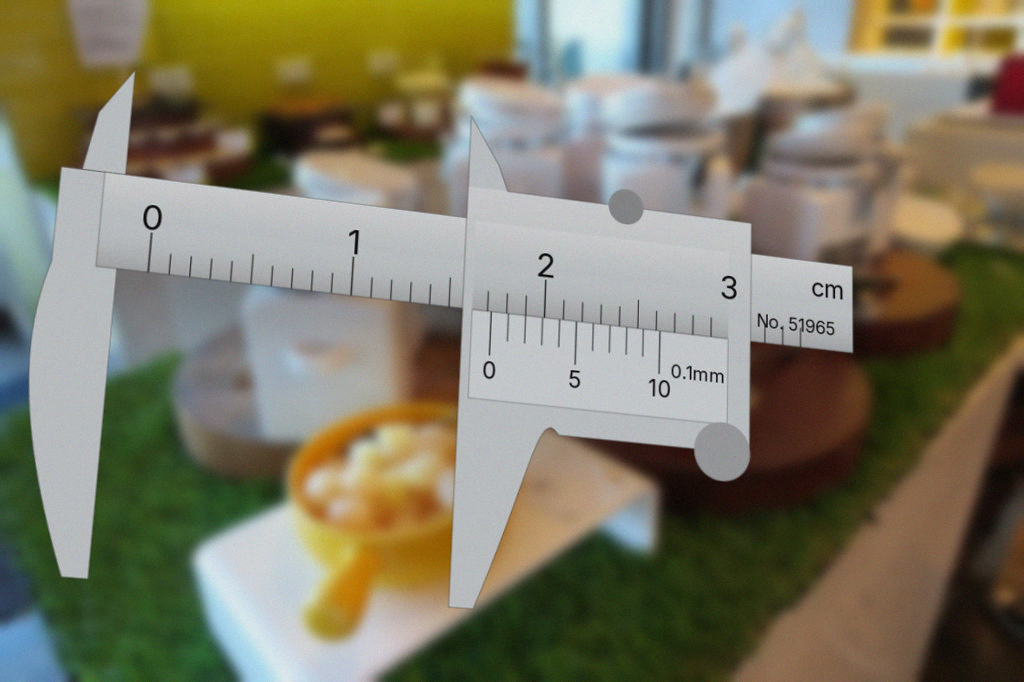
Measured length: 17.2 mm
